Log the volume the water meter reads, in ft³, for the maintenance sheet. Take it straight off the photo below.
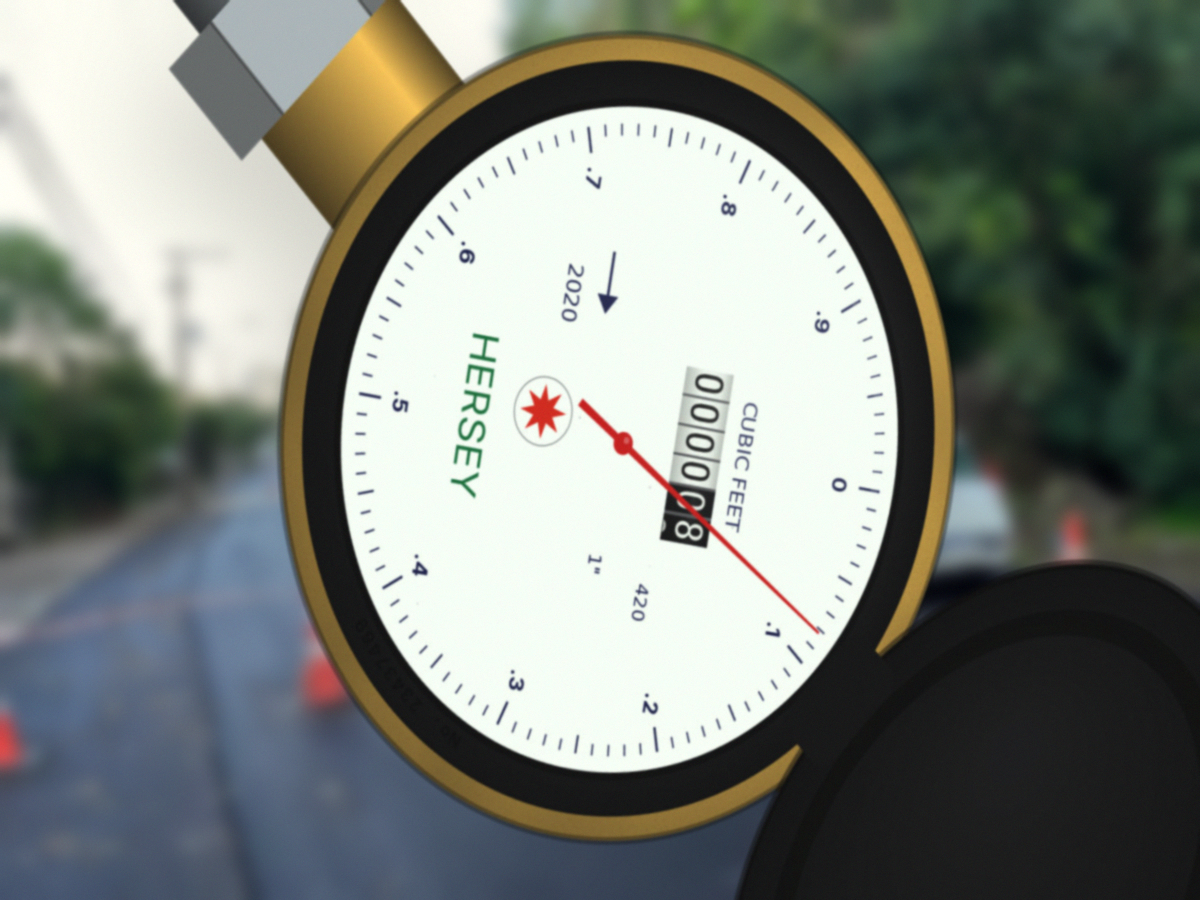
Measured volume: 8.08 ft³
